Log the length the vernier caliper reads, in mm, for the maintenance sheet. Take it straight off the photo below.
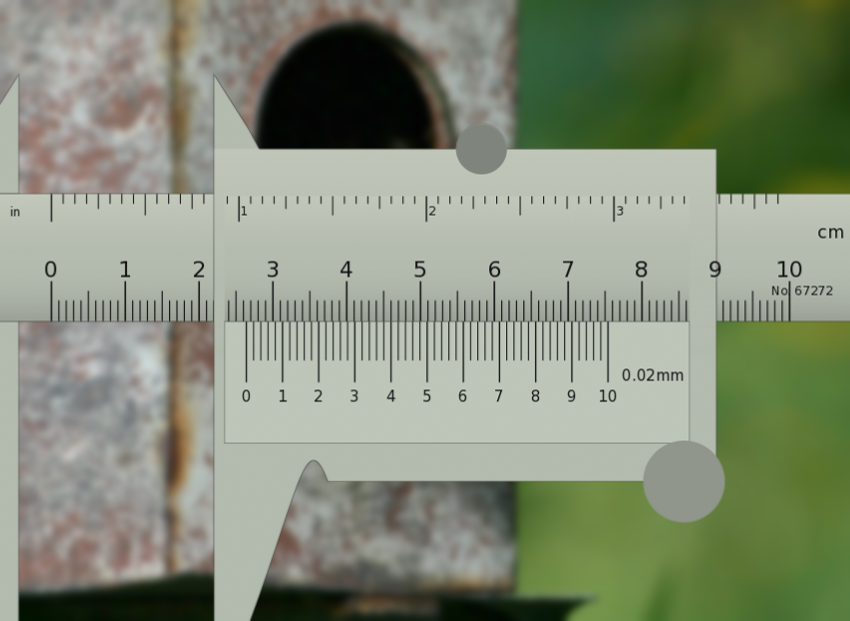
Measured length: 26.4 mm
